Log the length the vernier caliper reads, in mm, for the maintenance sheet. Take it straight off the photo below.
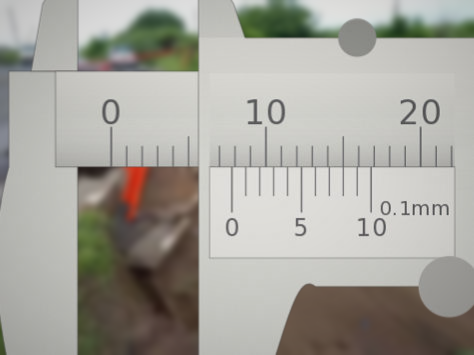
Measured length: 7.8 mm
